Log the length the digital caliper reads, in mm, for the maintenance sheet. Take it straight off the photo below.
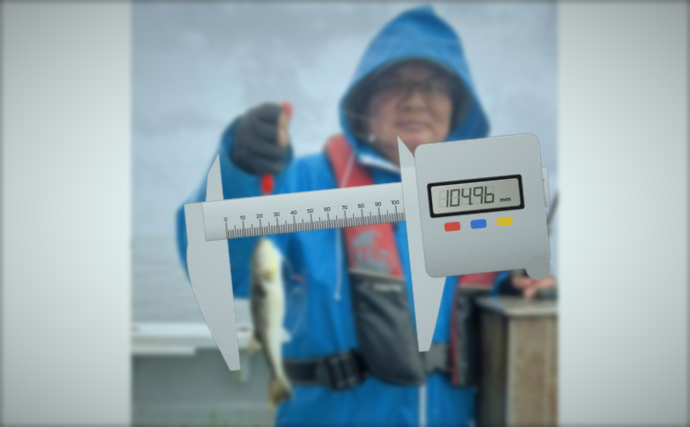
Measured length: 104.96 mm
